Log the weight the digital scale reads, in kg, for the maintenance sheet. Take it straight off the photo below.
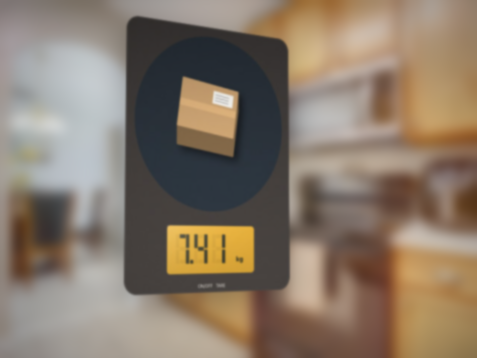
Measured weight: 7.41 kg
